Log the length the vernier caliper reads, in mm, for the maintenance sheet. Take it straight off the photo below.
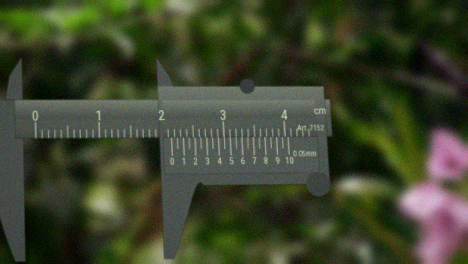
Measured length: 21.5 mm
